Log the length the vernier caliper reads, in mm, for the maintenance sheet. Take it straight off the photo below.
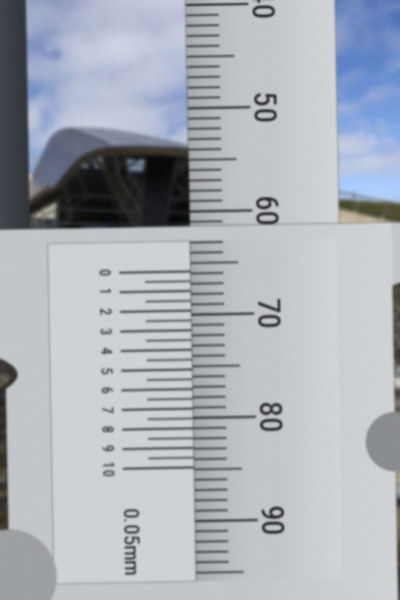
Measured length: 65.8 mm
